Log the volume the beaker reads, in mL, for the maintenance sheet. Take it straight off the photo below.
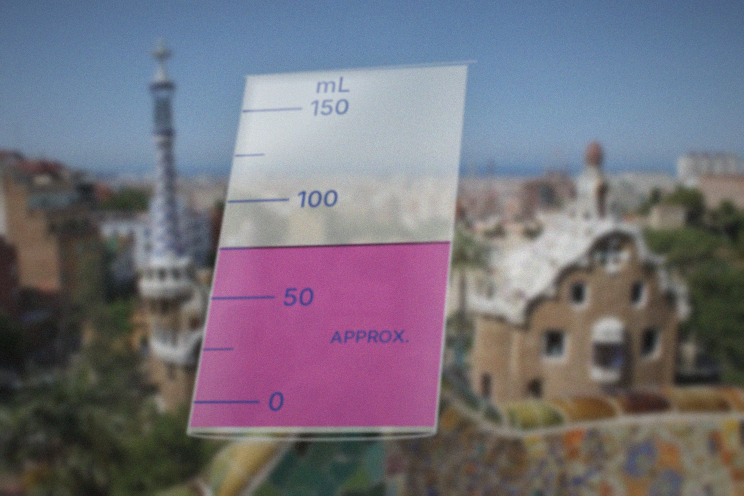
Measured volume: 75 mL
